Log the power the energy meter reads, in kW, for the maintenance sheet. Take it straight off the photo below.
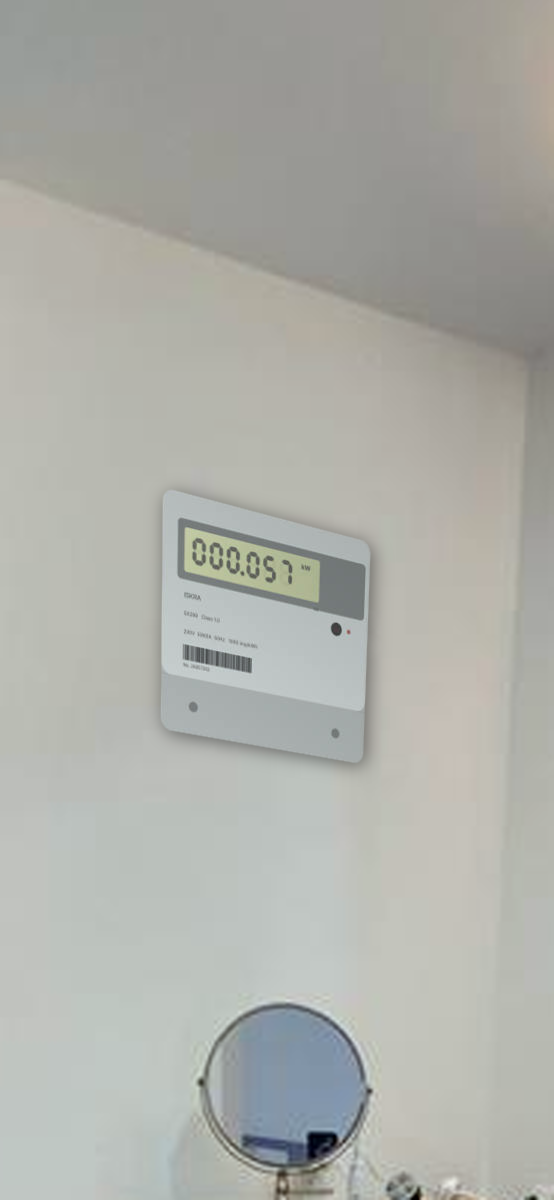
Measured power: 0.057 kW
